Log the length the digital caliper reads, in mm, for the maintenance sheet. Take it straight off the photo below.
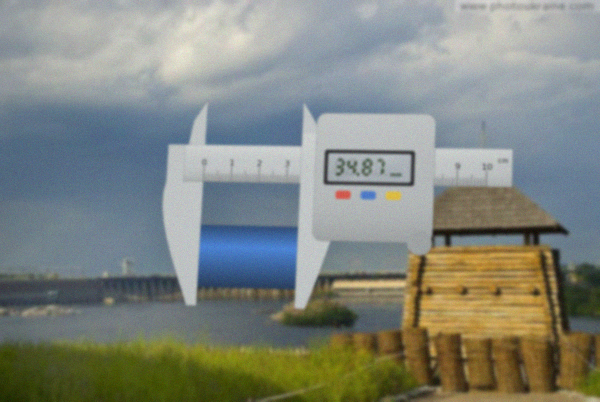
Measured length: 34.87 mm
